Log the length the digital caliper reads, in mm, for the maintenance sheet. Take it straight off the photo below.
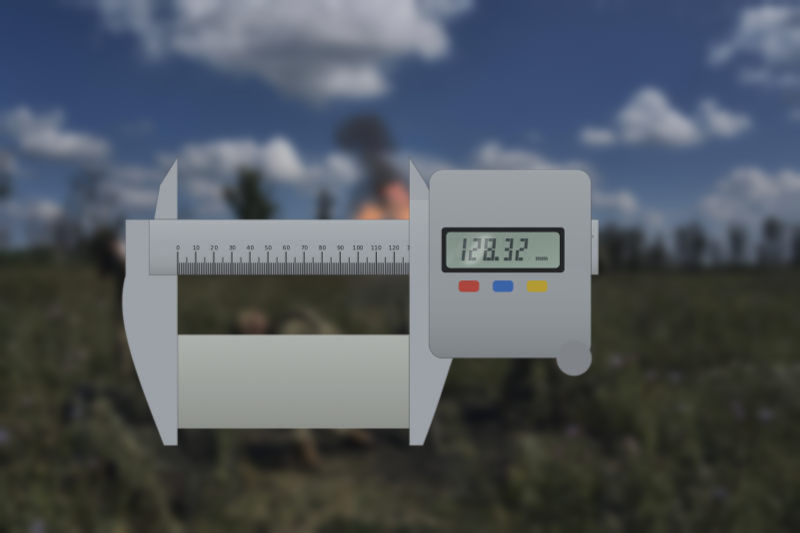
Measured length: 128.32 mm
